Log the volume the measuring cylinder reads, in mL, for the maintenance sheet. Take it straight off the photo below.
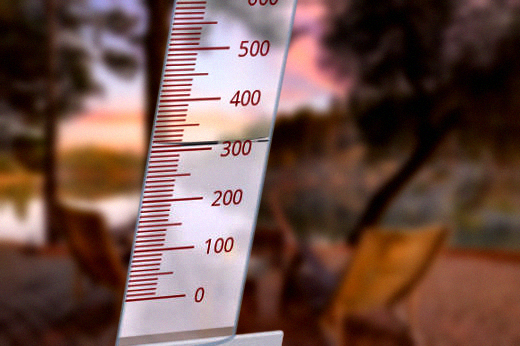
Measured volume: 310 mL
